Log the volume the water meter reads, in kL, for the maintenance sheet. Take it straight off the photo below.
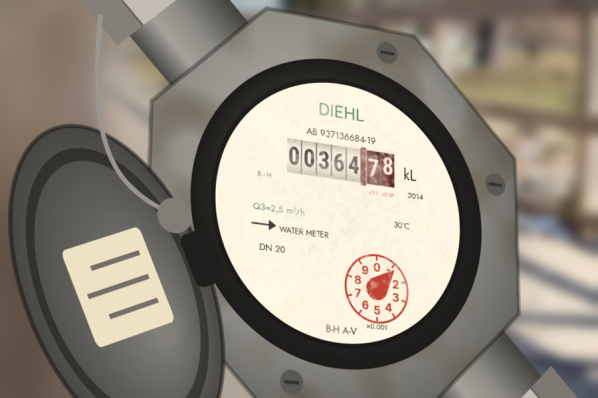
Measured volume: 364.781 kL
